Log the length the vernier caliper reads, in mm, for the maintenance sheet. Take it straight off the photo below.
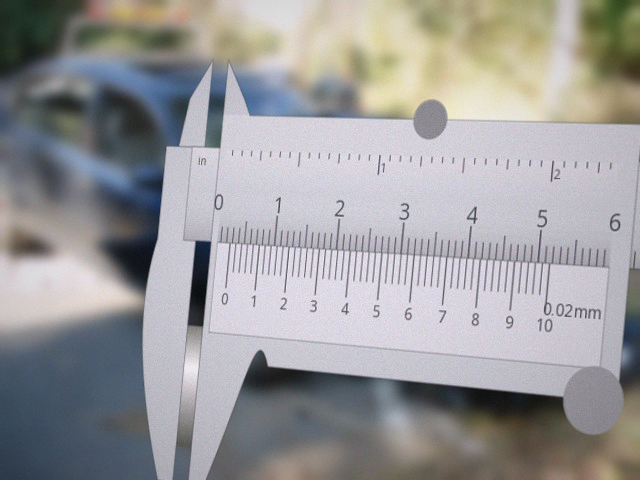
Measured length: 2.6 mm
